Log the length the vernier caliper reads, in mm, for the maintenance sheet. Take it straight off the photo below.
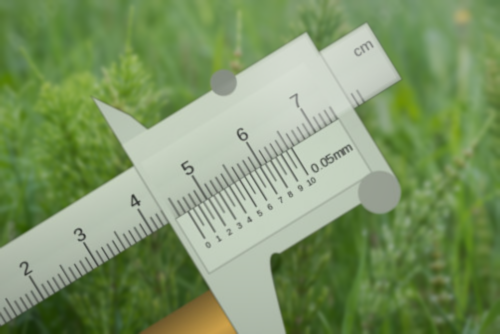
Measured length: 46.5 mm
